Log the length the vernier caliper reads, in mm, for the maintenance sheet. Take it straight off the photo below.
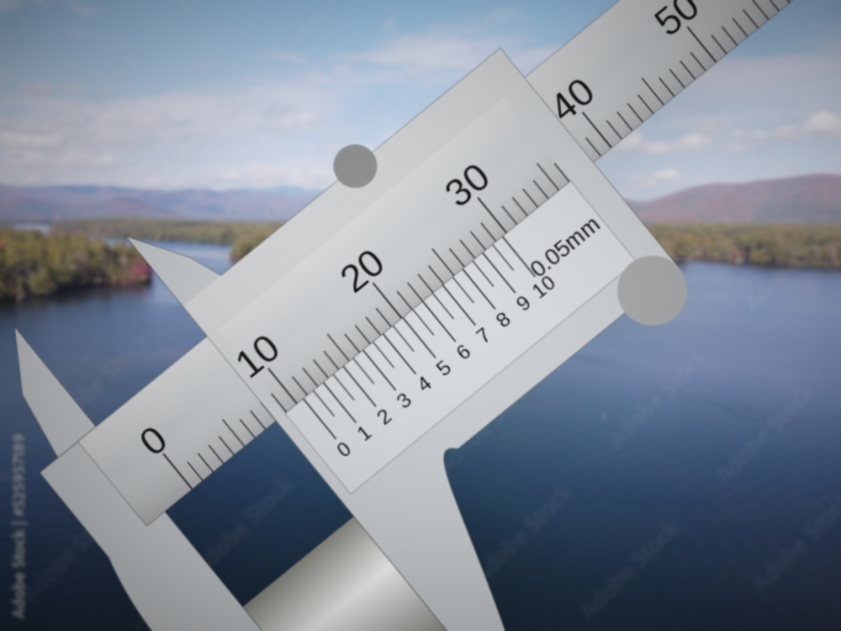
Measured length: 10.6 mm
